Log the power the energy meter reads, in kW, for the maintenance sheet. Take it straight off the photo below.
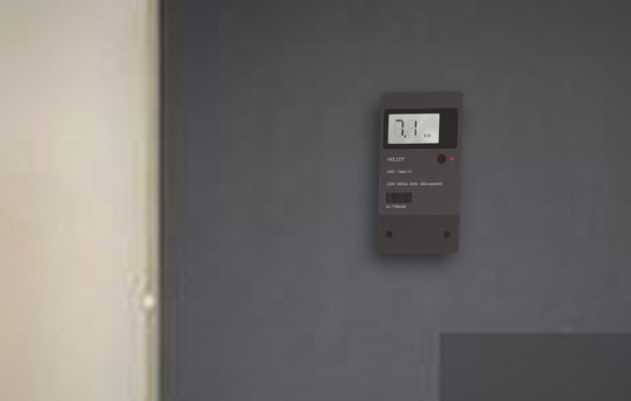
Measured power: 7.1 kW
